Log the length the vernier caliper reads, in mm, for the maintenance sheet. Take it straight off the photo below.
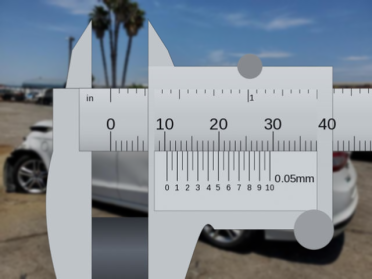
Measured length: 10.4 mm
